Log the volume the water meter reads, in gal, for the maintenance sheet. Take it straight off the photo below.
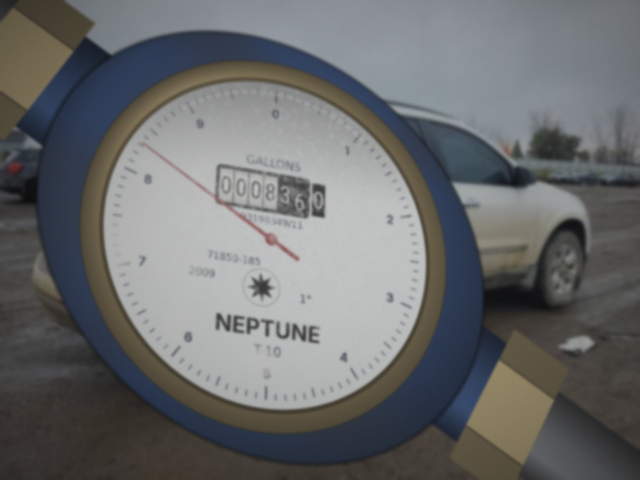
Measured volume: 8358.3 gal
